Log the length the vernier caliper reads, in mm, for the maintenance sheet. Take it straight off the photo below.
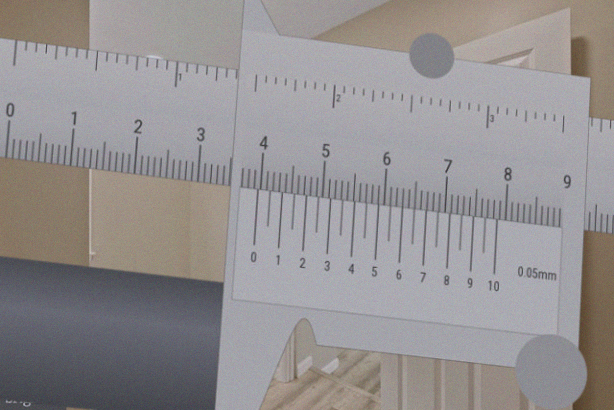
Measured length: 39.6 mm
